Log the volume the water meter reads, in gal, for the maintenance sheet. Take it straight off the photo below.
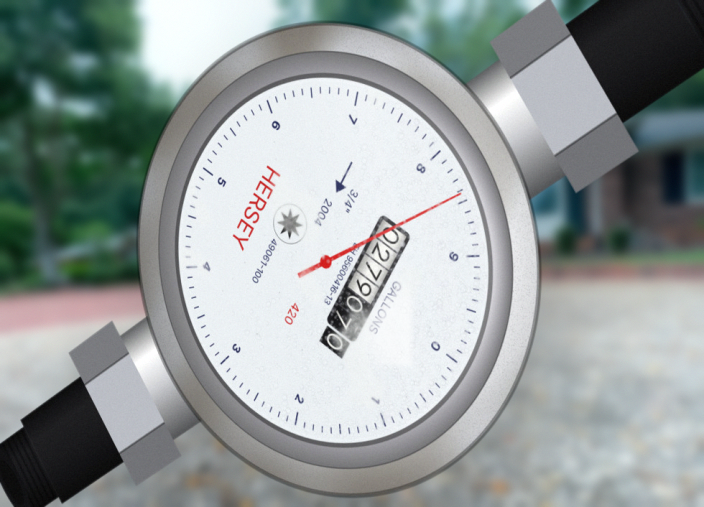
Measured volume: 279068.4 gal
